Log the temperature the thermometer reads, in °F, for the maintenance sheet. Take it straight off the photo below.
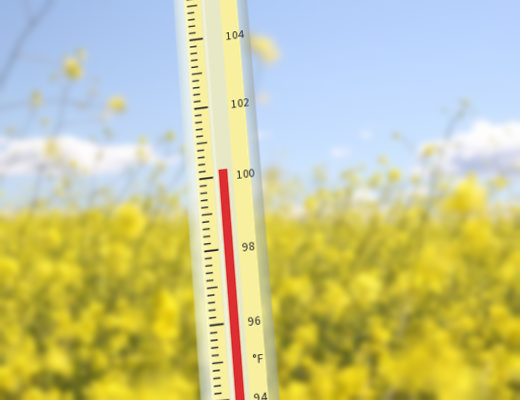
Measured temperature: 100.2 °F
